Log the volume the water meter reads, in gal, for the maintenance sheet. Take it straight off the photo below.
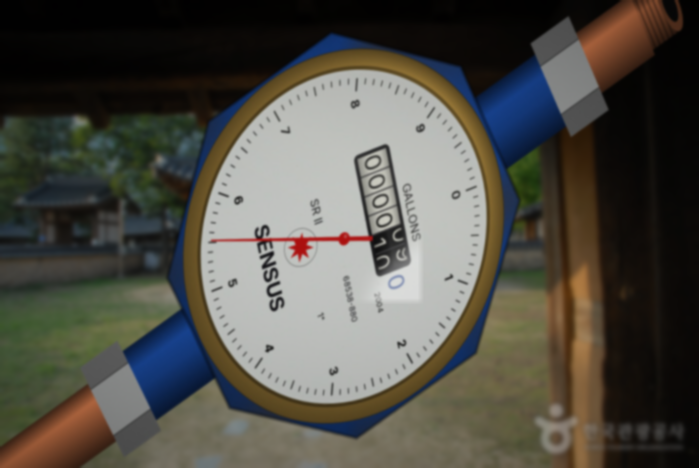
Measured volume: 95.5 gal
